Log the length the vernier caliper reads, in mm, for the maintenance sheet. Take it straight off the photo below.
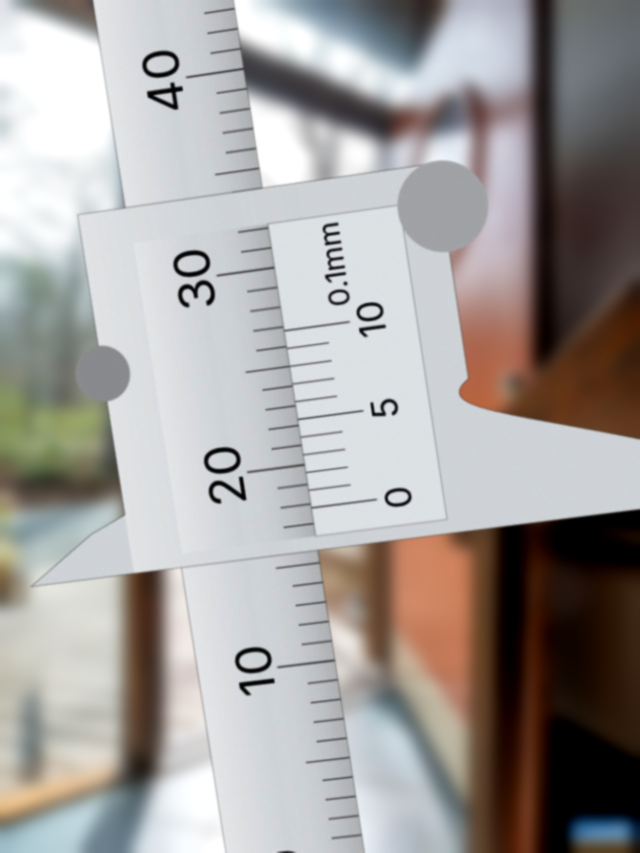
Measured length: 17.8 mm
